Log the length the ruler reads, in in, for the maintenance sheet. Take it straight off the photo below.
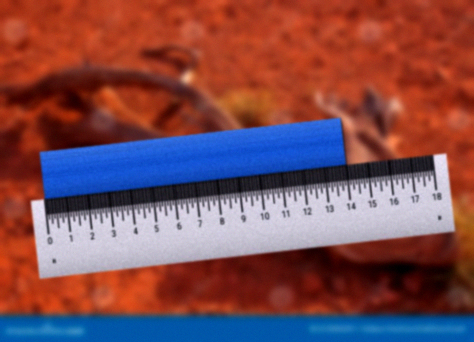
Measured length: 14 in
